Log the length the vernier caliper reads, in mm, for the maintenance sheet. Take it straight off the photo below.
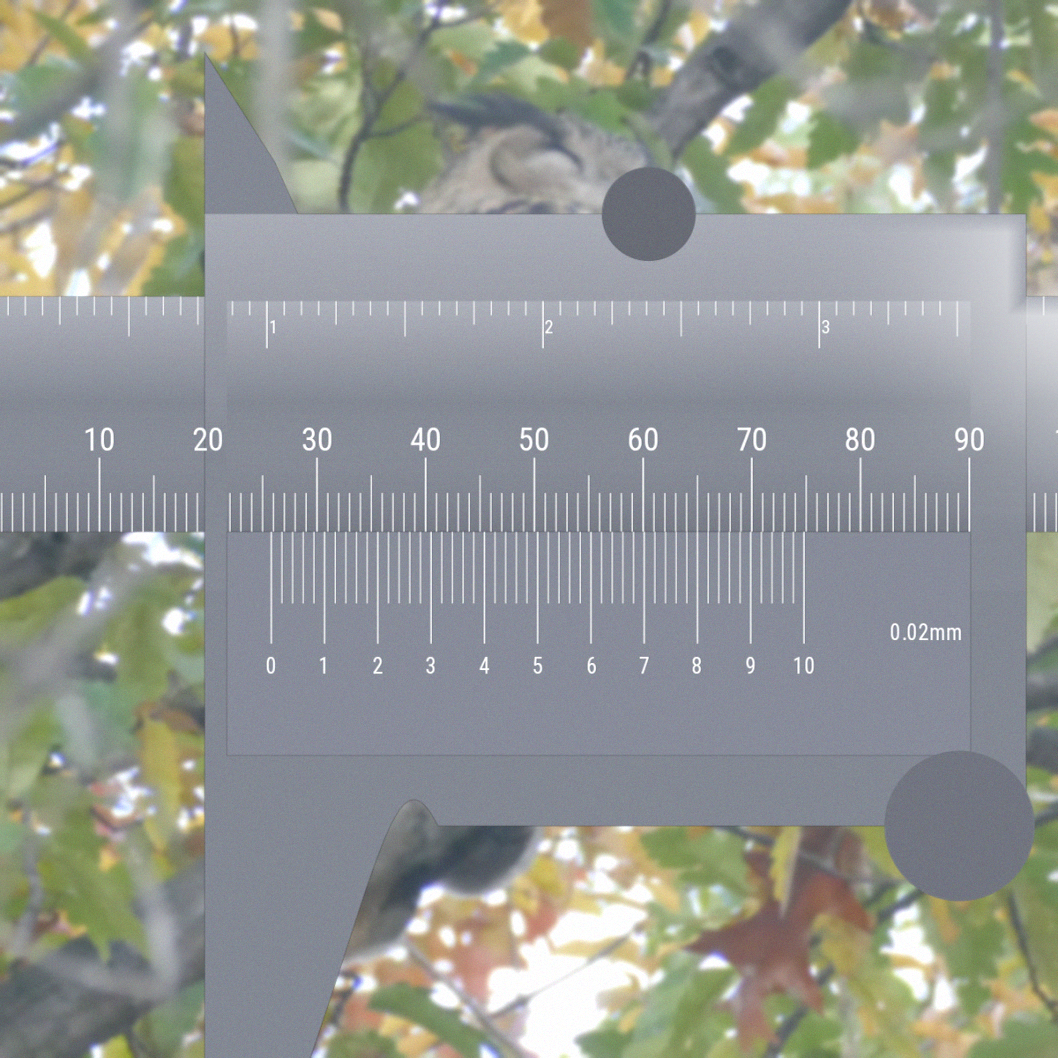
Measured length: 25.8 mm
